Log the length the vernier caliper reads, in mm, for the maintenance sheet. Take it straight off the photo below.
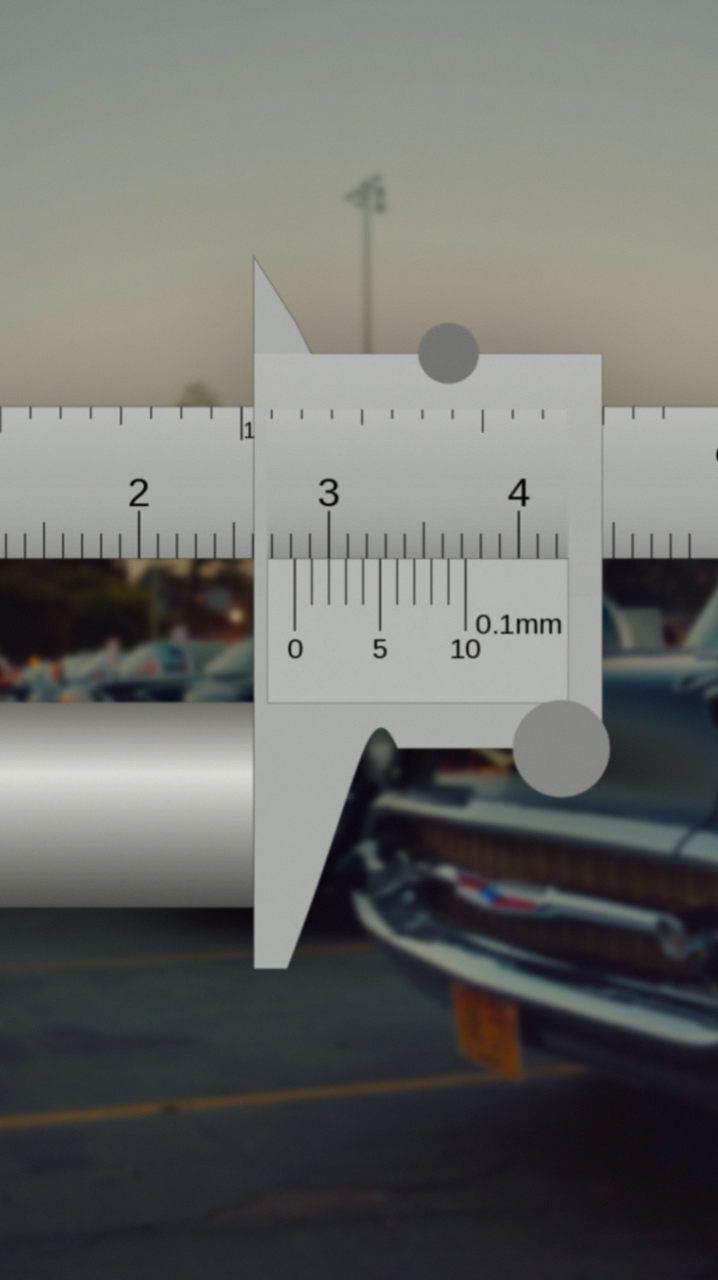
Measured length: 28.2 mm
